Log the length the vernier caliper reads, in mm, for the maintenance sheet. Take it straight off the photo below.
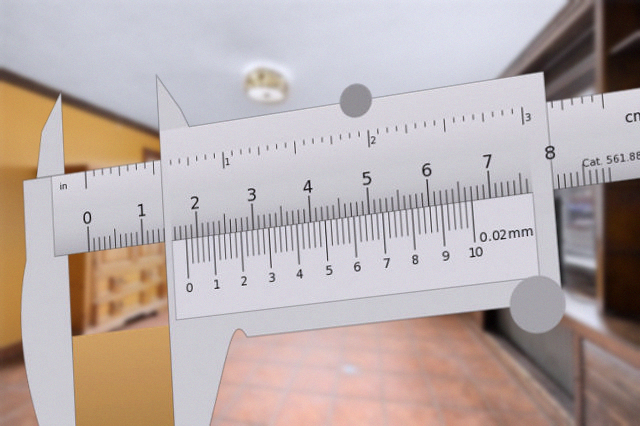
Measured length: 18.0 mm
